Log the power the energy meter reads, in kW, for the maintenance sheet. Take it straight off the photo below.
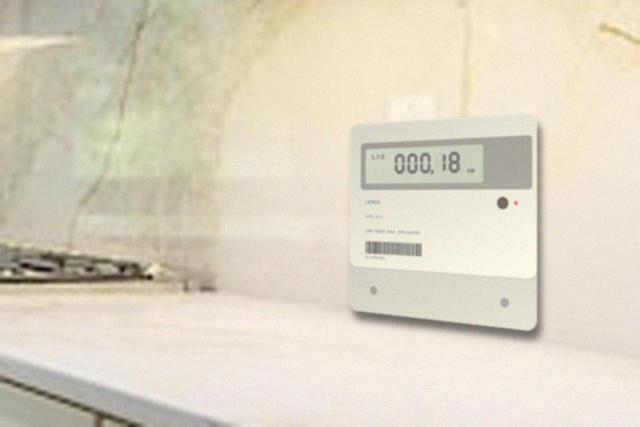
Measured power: 0.18 kW
